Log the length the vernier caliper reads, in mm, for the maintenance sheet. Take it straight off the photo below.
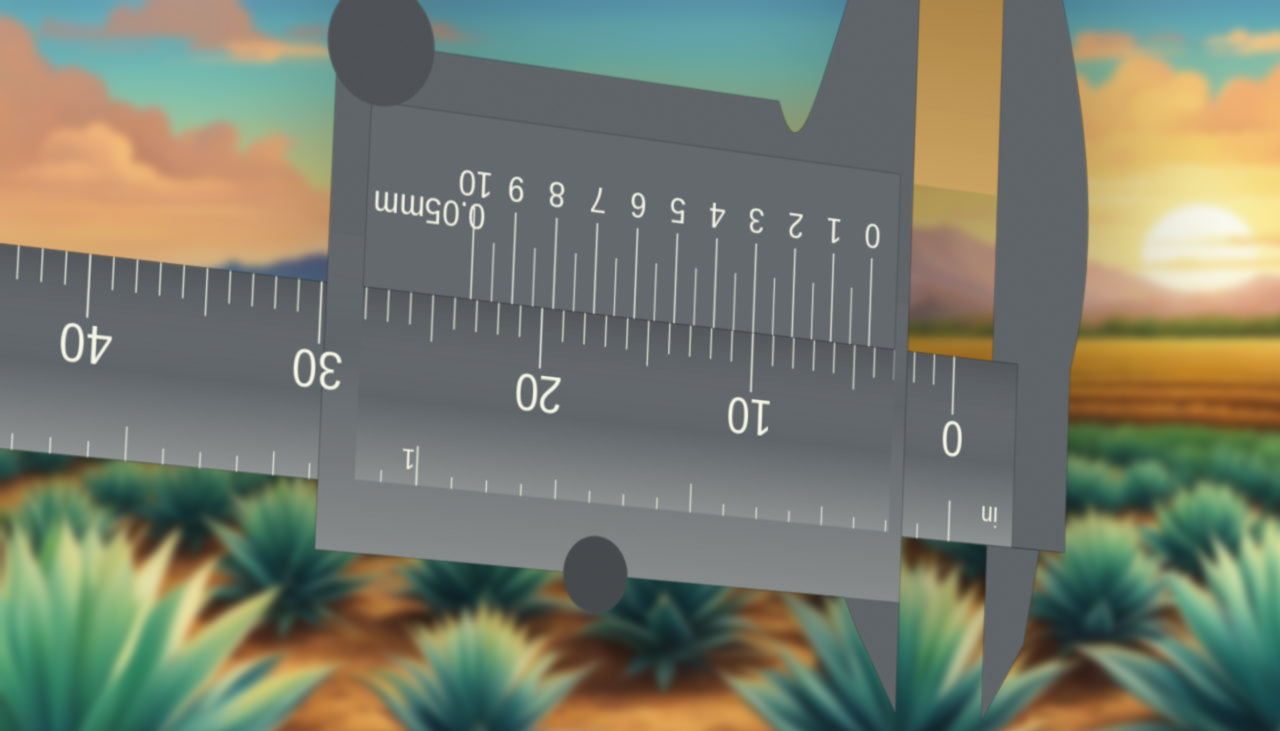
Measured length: 4.3 mm
